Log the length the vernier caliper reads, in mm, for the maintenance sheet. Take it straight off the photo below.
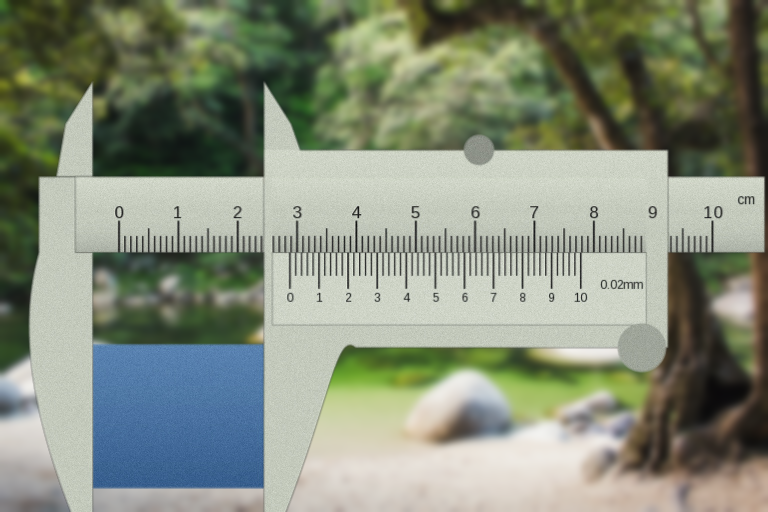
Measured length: 28.8 mm
